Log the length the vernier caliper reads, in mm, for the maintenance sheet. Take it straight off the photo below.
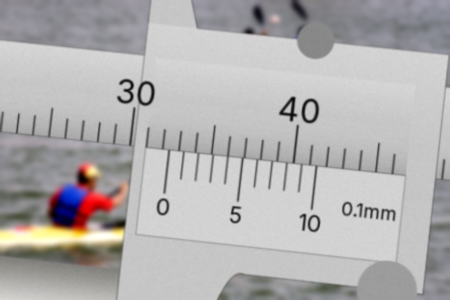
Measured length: 32.4 mm
